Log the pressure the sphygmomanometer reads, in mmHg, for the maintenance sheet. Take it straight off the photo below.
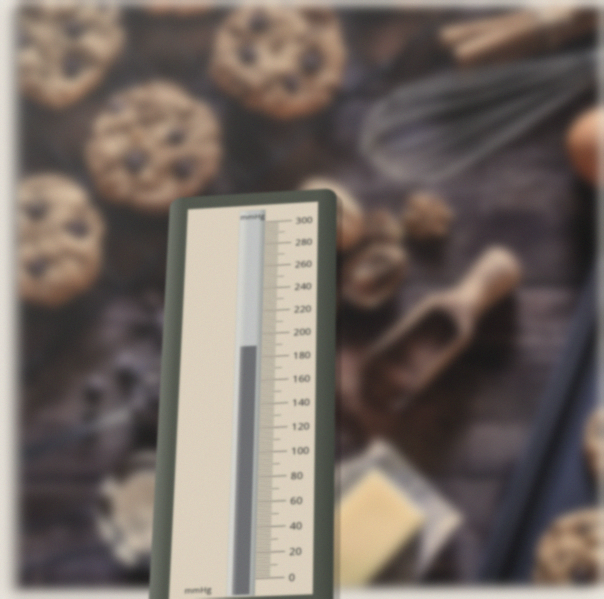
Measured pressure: 190 mmHg
